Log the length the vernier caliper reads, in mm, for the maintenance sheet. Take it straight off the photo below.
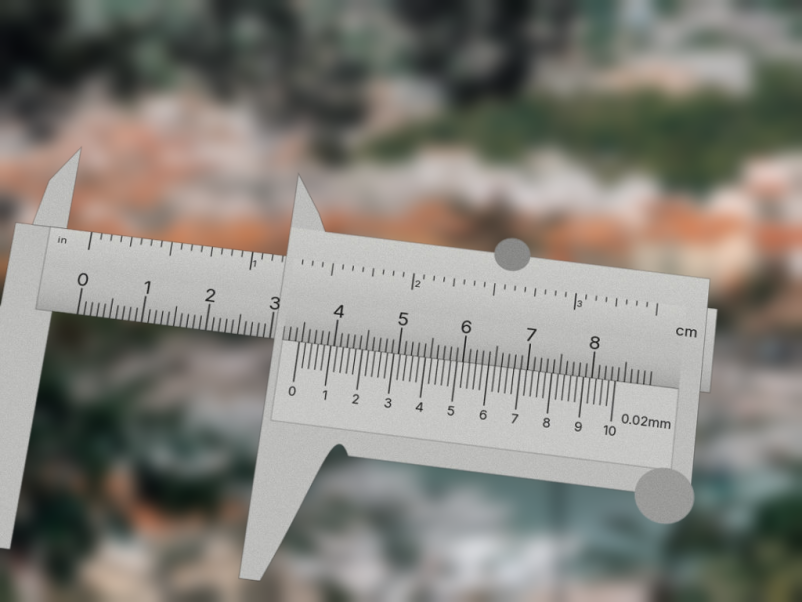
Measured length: 34.6 mm
